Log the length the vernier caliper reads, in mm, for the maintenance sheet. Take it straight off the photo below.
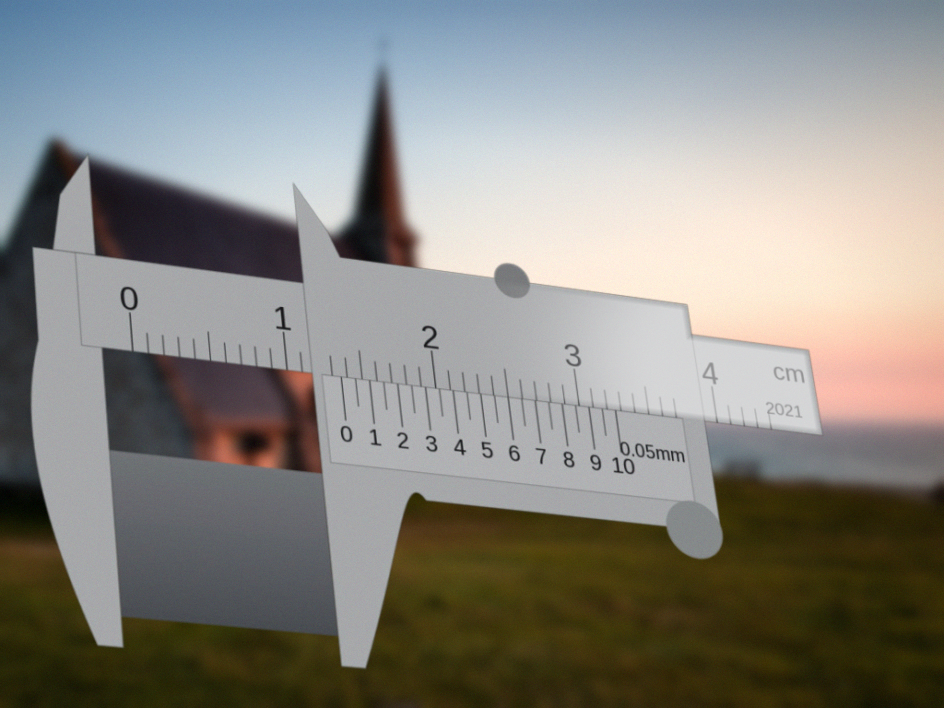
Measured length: 13.6 mm
